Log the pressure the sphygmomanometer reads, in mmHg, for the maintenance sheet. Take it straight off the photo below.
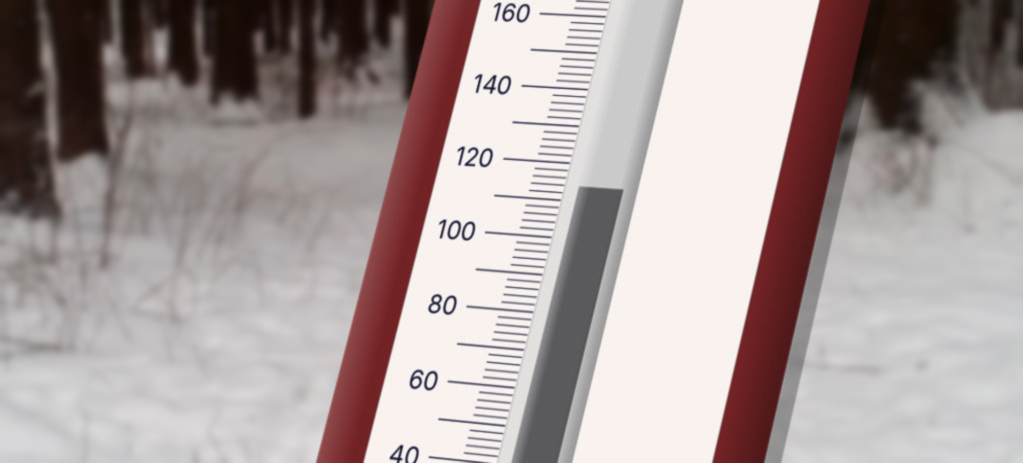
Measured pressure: 114 mmHg
